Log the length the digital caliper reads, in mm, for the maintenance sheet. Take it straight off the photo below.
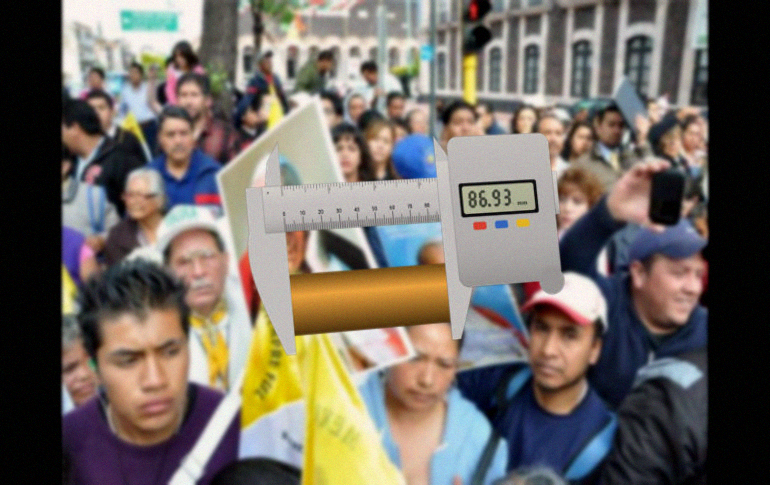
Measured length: 86.93 mm
